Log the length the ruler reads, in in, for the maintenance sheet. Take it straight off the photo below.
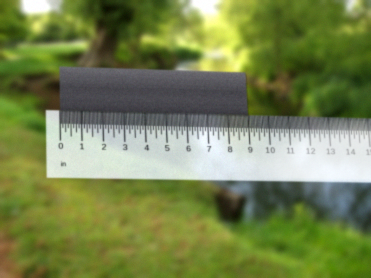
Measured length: 9 in
